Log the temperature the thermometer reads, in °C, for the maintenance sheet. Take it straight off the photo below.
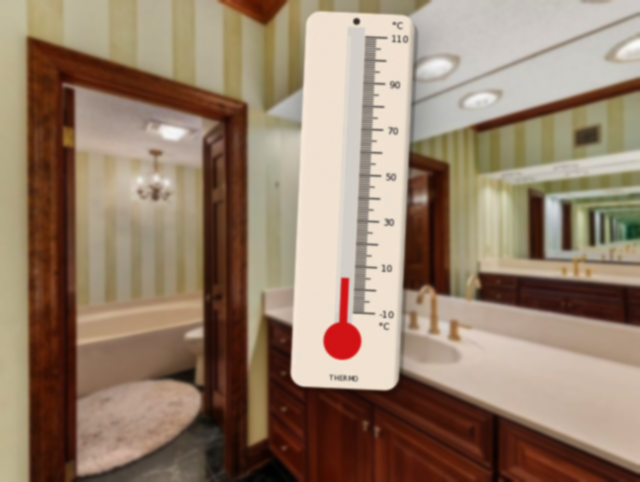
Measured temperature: 5 °C
